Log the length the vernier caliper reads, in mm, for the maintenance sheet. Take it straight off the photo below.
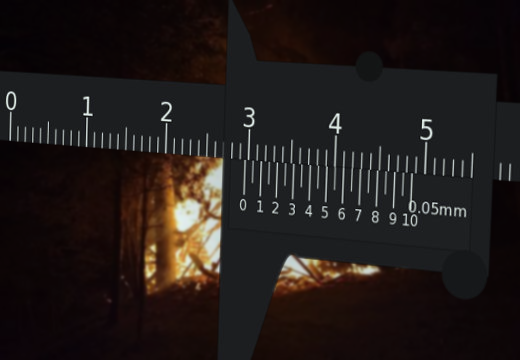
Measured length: 29.6 mm
